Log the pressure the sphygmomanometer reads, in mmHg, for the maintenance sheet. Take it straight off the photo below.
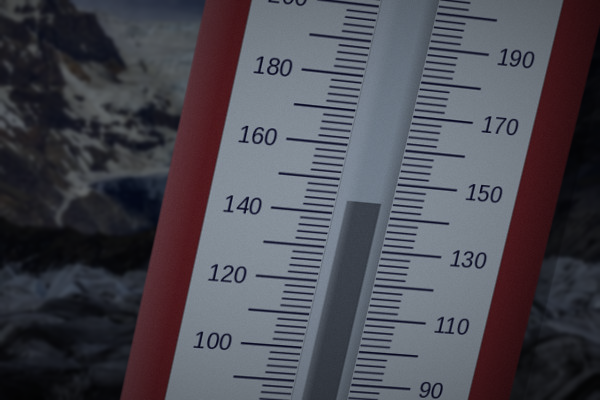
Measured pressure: 144 mmHg
